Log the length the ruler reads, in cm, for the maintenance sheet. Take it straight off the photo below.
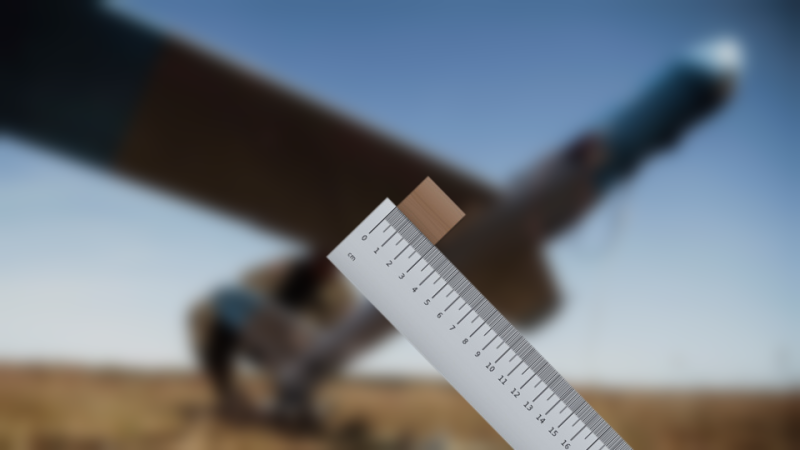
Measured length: 3 cm
